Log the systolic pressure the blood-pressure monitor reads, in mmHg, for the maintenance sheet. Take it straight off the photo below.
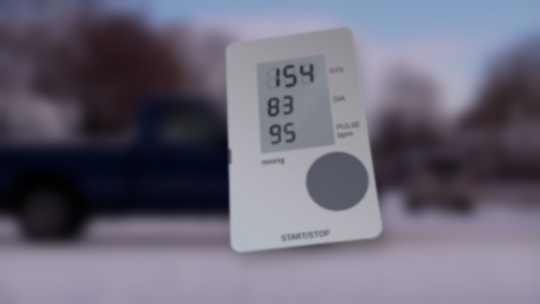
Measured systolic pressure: 154 mmHg
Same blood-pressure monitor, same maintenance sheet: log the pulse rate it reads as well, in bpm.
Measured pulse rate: 95 bpm
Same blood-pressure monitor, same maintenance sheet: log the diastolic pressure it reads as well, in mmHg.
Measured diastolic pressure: 83 mmHg
